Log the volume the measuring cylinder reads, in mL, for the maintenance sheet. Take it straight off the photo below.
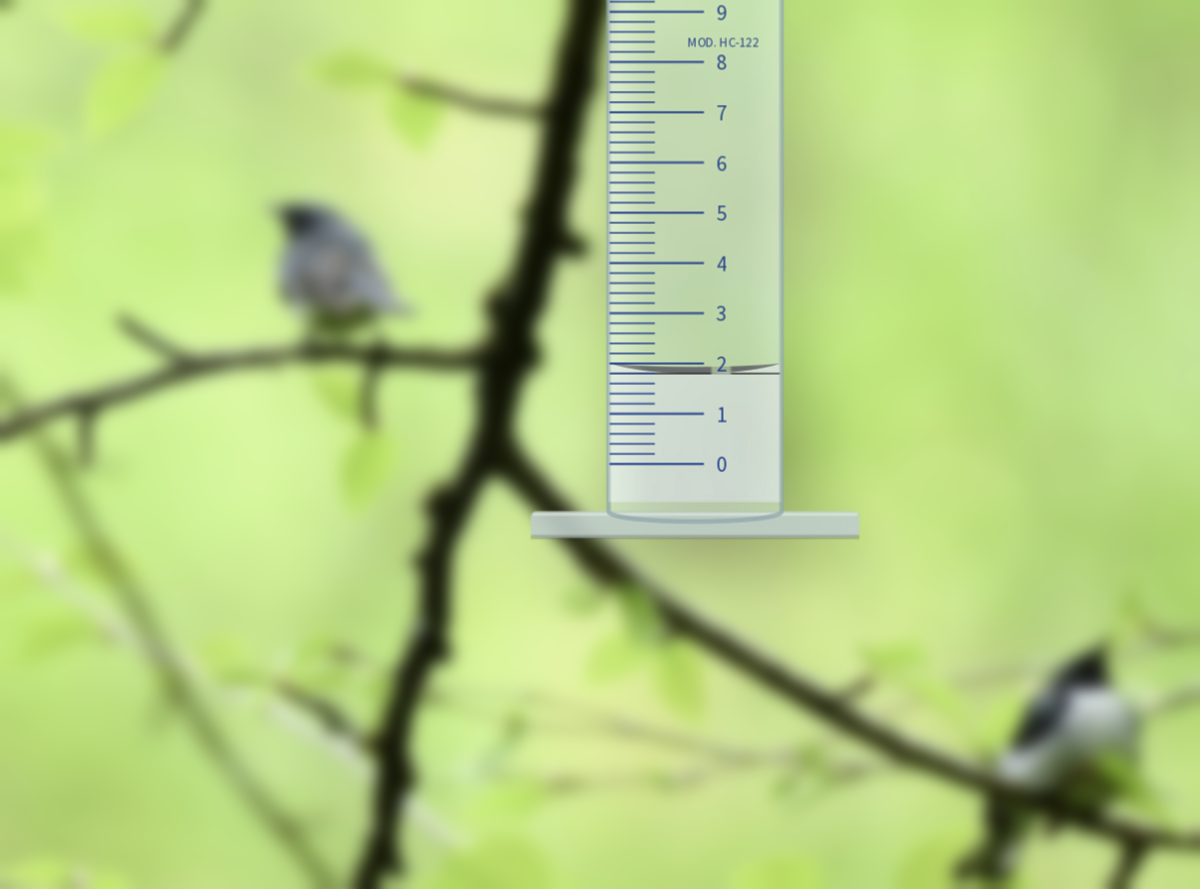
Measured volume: 1.8 mL
